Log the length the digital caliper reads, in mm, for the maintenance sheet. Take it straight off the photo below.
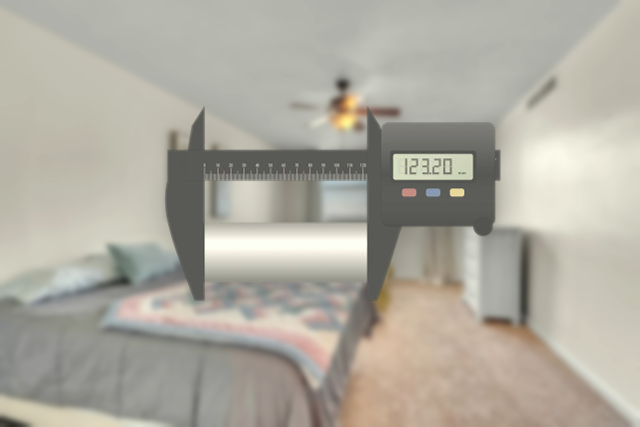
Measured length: 123.20 mm
